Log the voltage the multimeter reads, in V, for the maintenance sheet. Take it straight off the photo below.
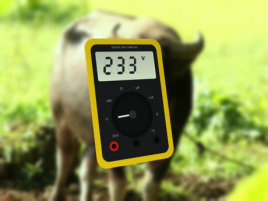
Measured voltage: 233 V
